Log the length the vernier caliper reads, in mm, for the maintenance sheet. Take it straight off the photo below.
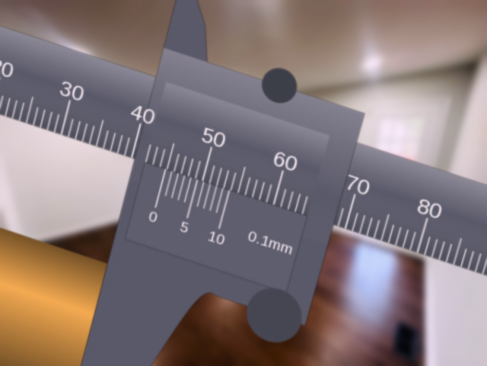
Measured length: 44.8 mm
